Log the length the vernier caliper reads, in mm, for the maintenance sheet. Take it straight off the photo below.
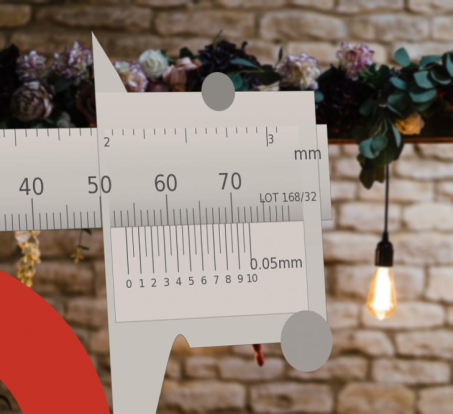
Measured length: 53.6 mm
